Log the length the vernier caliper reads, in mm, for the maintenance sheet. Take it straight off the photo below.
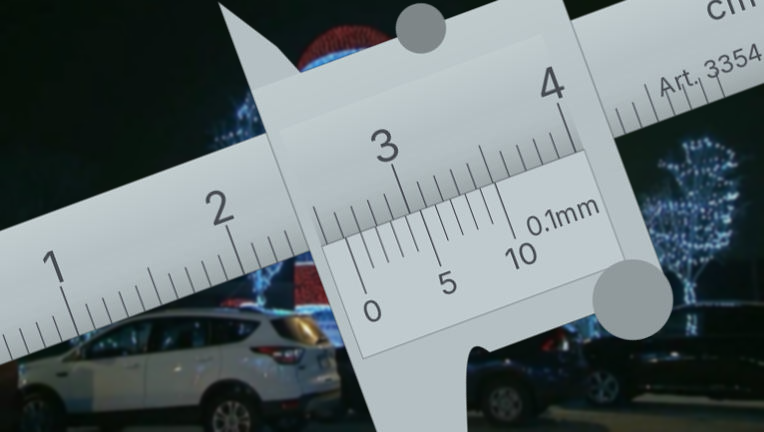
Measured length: 26.1 mm
